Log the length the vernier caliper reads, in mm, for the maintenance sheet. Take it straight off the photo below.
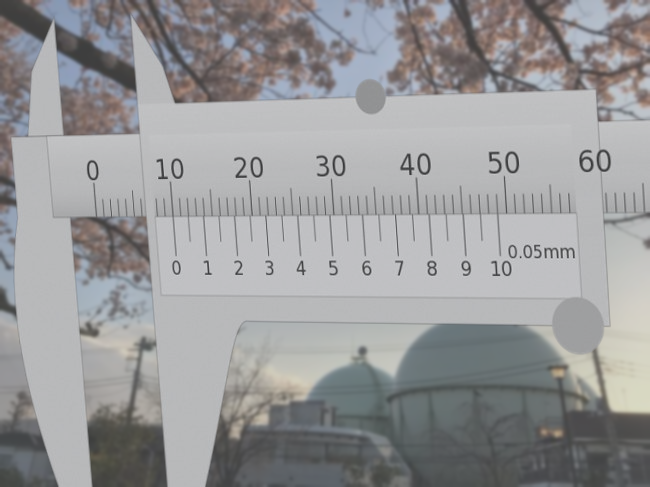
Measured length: 10.0 mm
